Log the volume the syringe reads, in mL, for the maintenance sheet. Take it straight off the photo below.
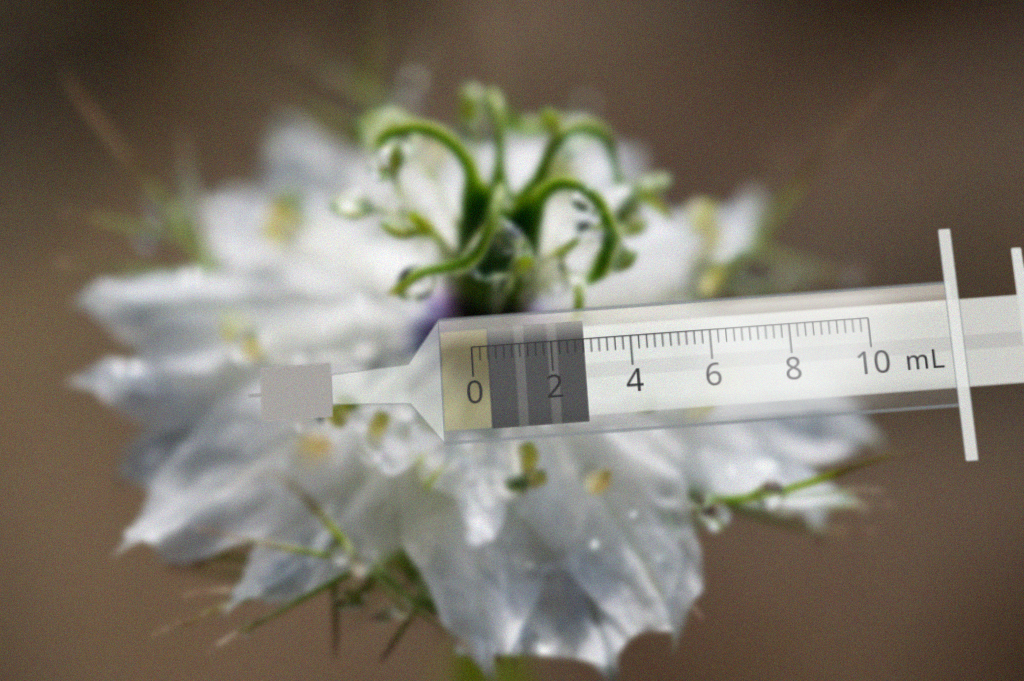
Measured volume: 0.4 mL
